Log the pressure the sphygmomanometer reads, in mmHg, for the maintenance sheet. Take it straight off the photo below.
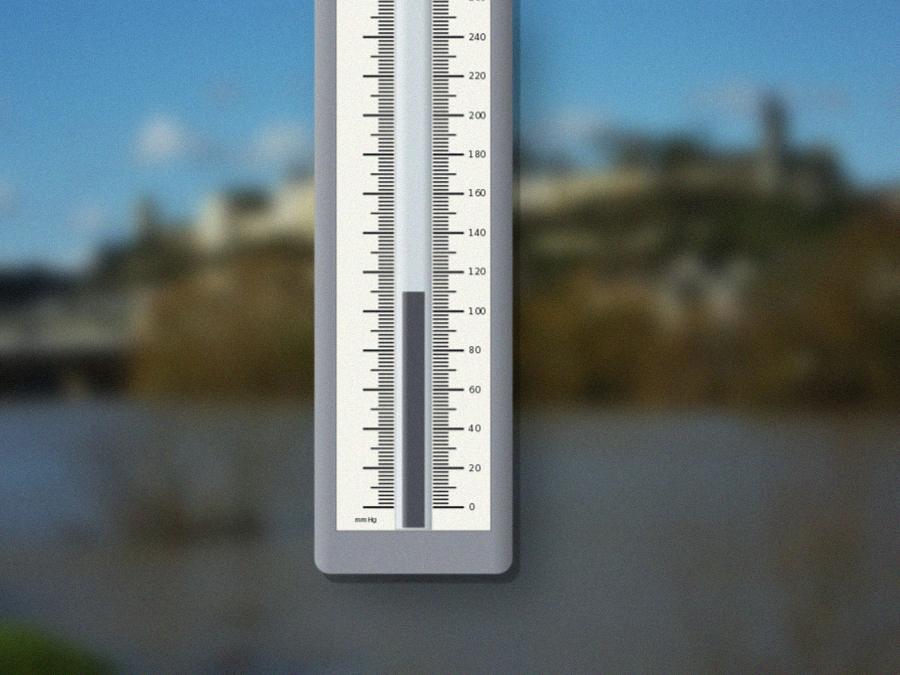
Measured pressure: 110 mmHg
